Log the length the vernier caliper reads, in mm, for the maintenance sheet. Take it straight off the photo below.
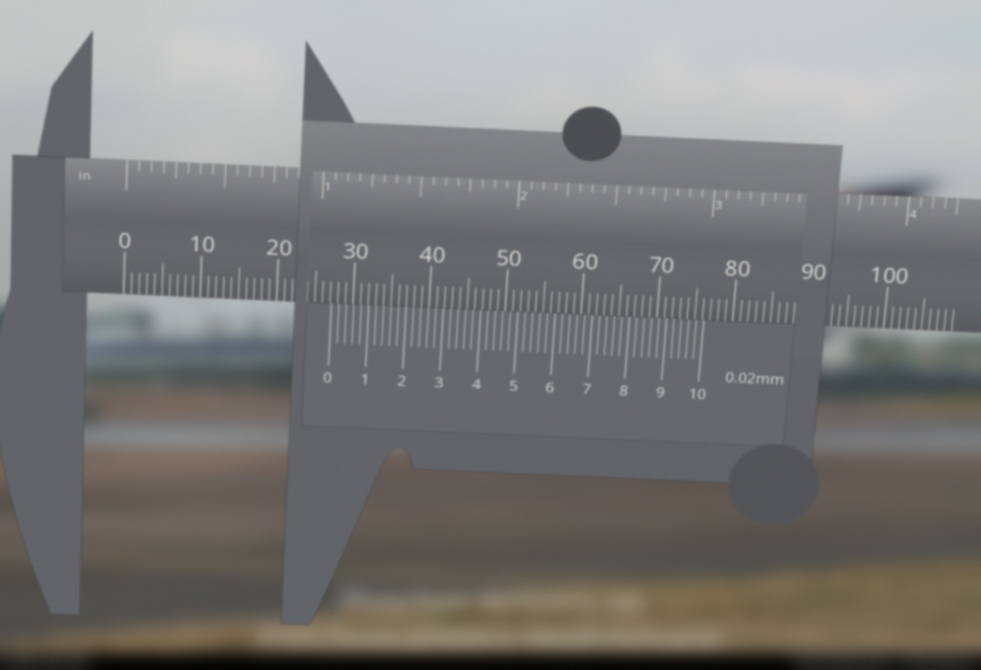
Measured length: 27.2 mm
